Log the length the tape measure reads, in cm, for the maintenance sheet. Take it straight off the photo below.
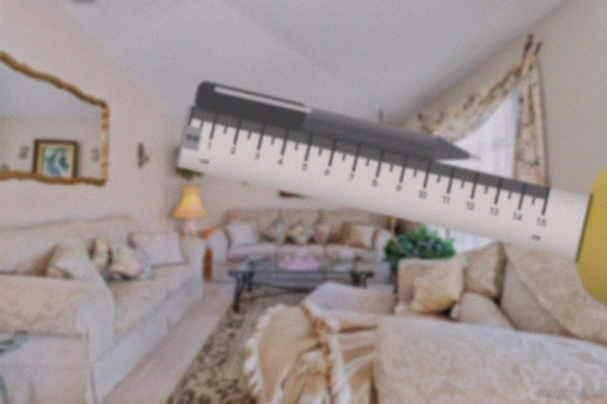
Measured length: 12 cm
